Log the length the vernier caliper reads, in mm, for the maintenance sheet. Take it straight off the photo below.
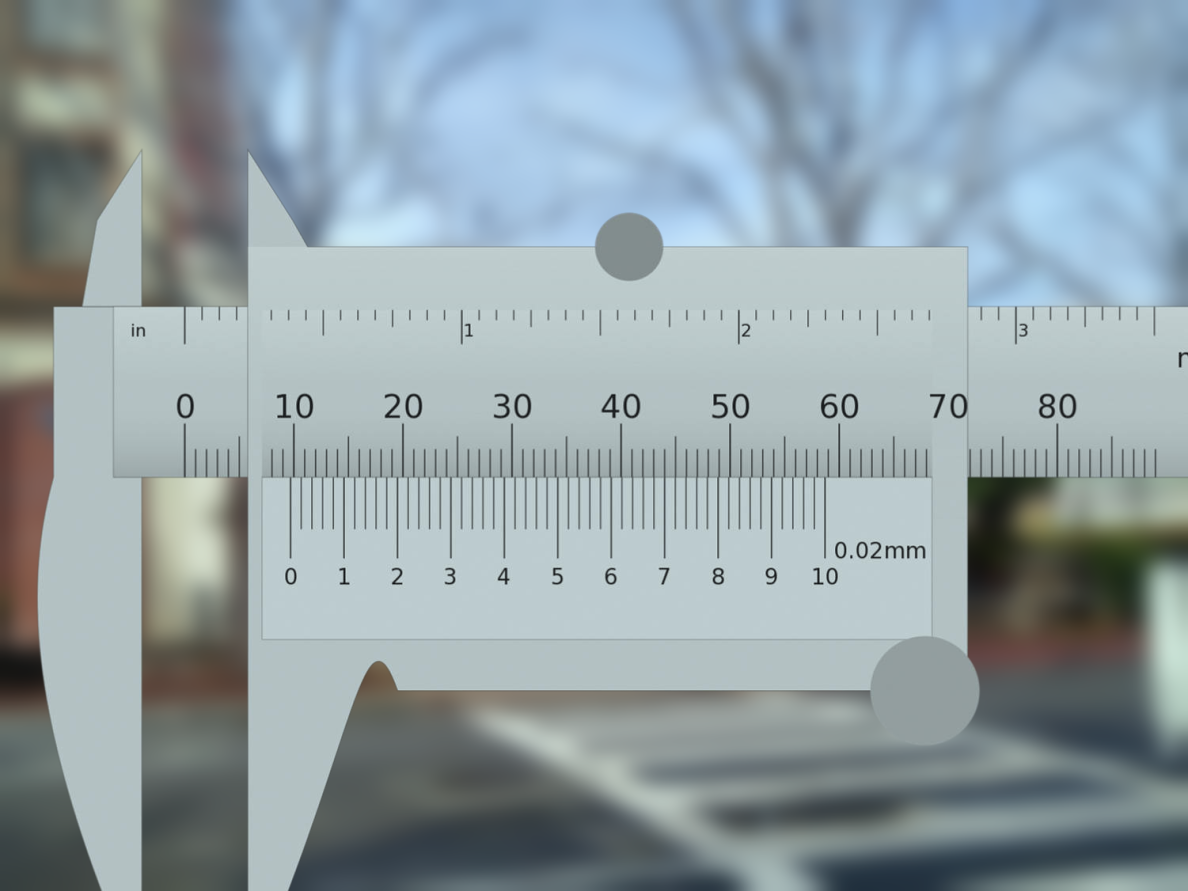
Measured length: 9.7 mm
